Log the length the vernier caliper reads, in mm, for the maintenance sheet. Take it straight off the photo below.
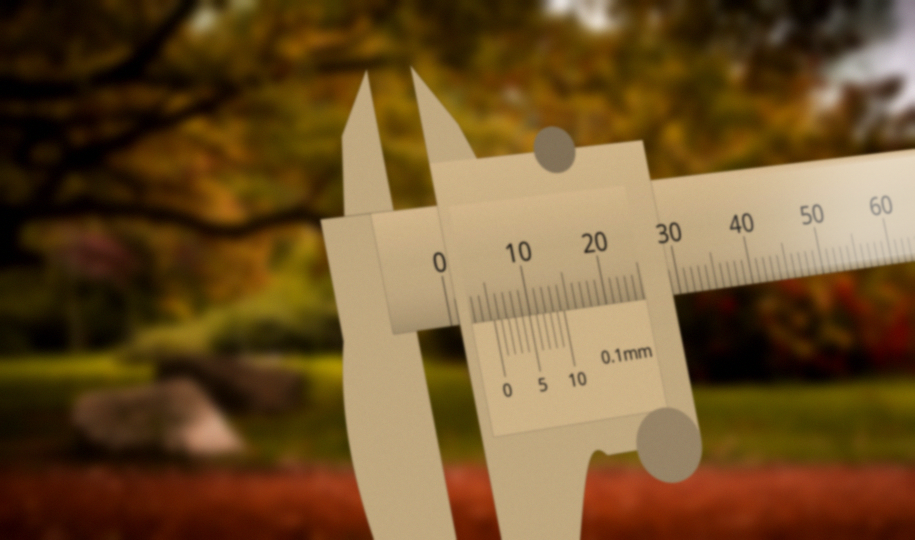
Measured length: 5.4 mm
